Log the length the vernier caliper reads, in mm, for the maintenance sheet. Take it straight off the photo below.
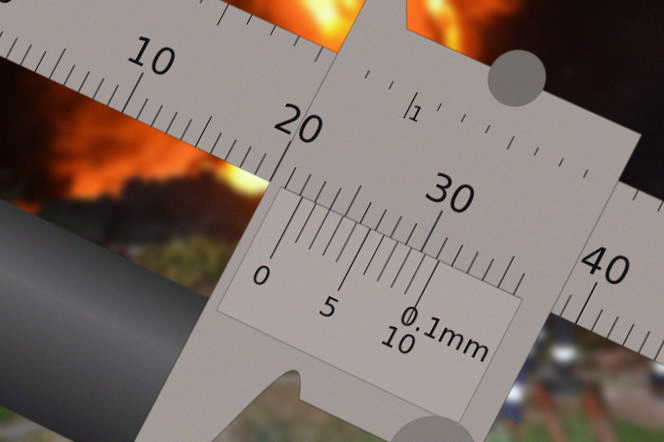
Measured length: 22.2 mm
